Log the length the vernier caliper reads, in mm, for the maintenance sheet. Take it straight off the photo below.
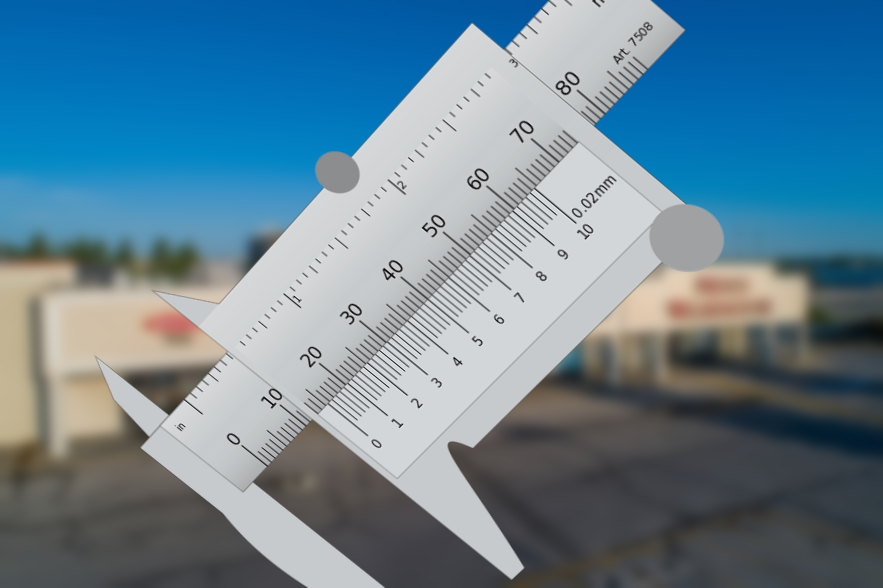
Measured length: 15.5 mm
